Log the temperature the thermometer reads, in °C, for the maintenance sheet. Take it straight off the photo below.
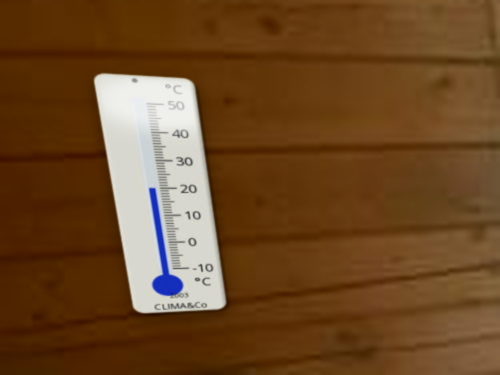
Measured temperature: 20 °C
